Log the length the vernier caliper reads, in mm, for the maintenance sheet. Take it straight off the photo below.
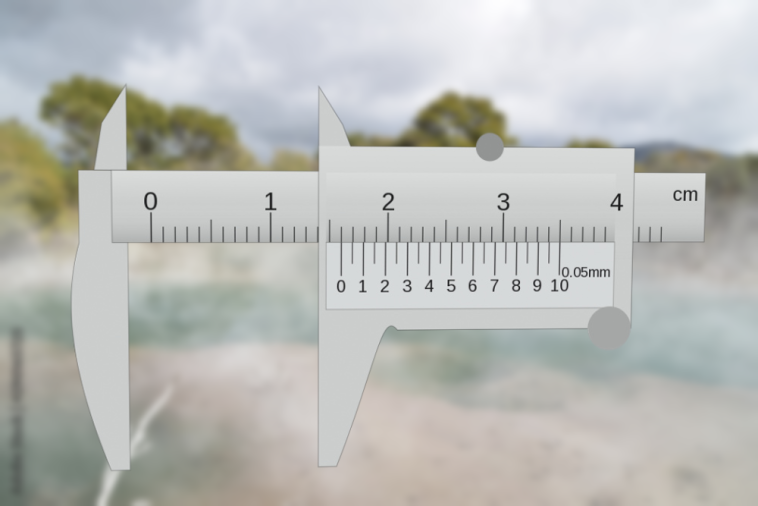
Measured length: 16.0 mm
